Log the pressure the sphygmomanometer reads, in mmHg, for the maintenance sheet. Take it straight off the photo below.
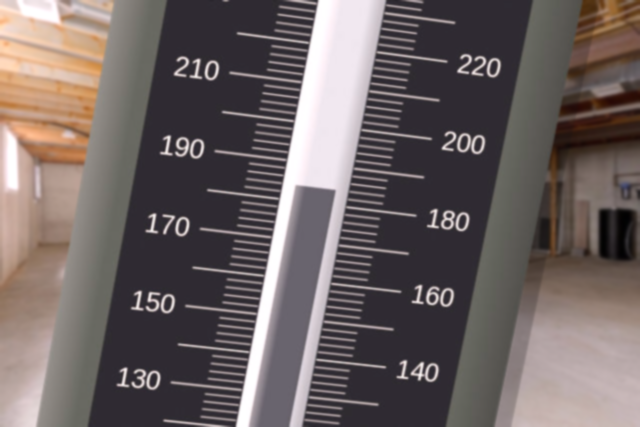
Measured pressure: 184 mmHg
